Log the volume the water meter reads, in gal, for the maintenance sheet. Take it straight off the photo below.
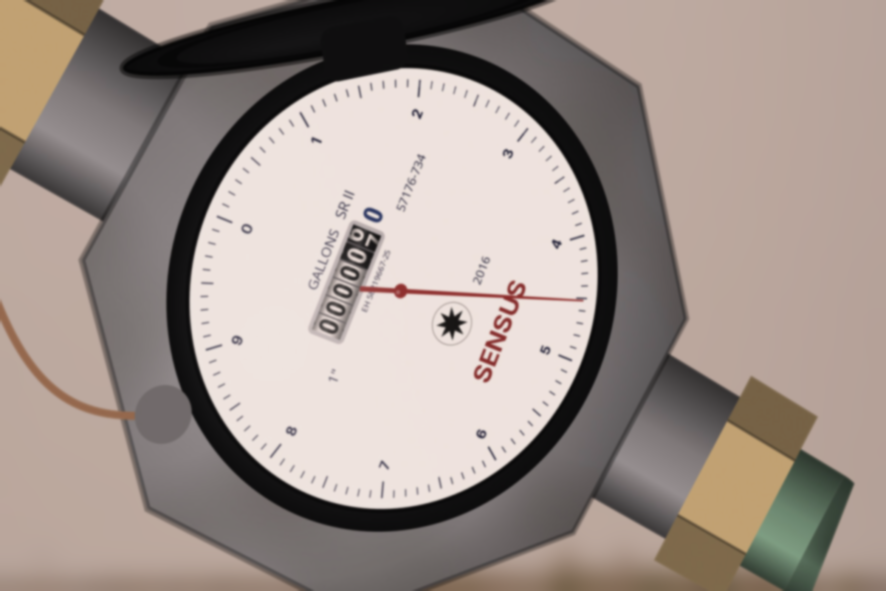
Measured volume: 64.5 gal
